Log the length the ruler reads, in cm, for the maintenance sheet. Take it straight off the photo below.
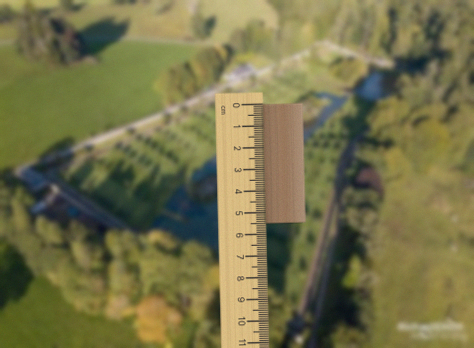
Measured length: 5.5 cm
